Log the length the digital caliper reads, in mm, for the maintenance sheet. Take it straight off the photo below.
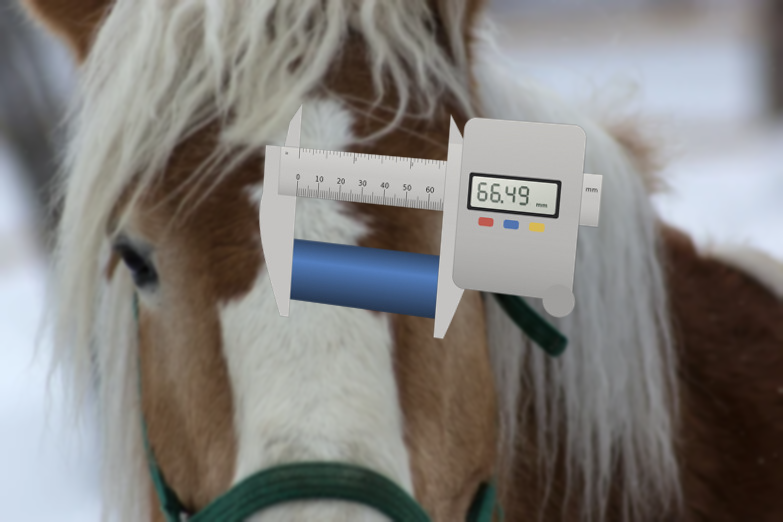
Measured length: 66.49 mm
